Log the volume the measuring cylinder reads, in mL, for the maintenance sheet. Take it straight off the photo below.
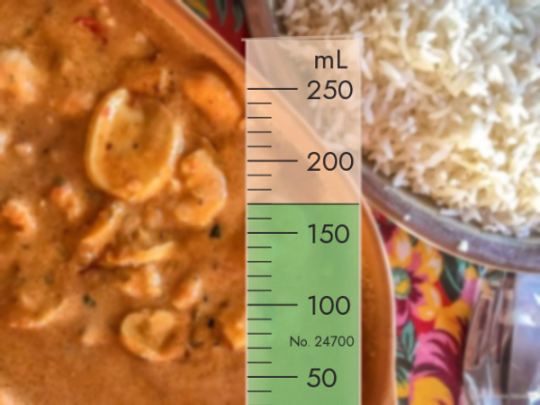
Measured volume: 170 mL
